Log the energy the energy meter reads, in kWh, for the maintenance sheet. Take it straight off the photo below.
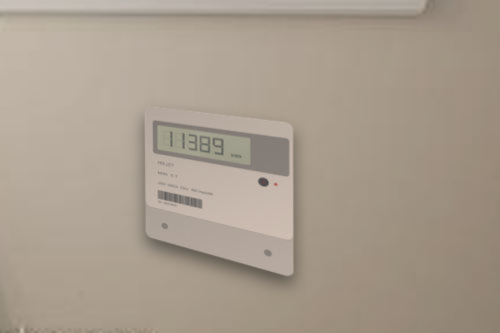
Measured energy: 11389 kWh
